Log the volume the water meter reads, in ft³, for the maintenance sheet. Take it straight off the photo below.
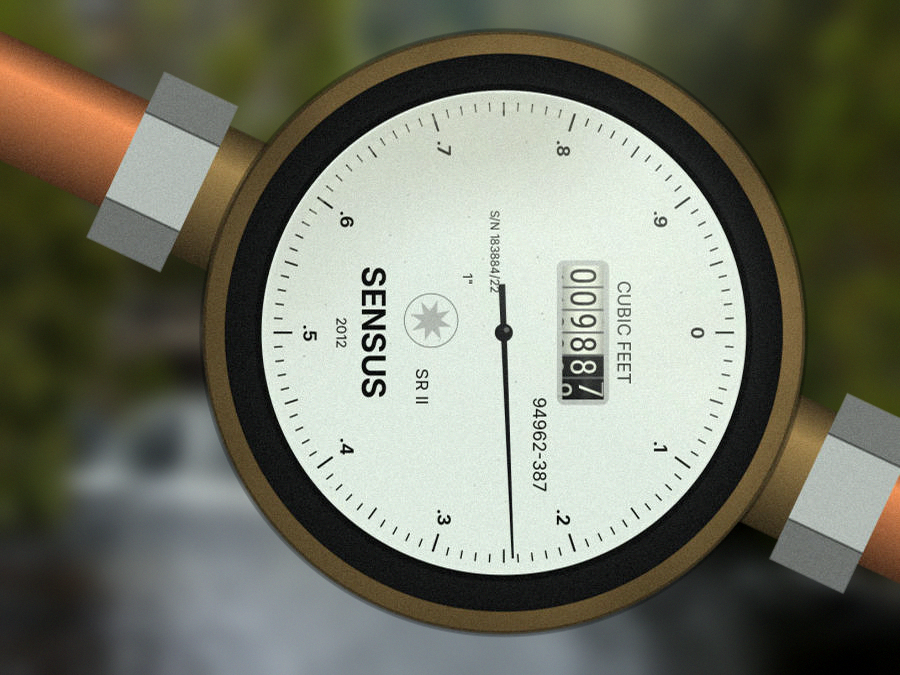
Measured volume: 9887.24 ft³
